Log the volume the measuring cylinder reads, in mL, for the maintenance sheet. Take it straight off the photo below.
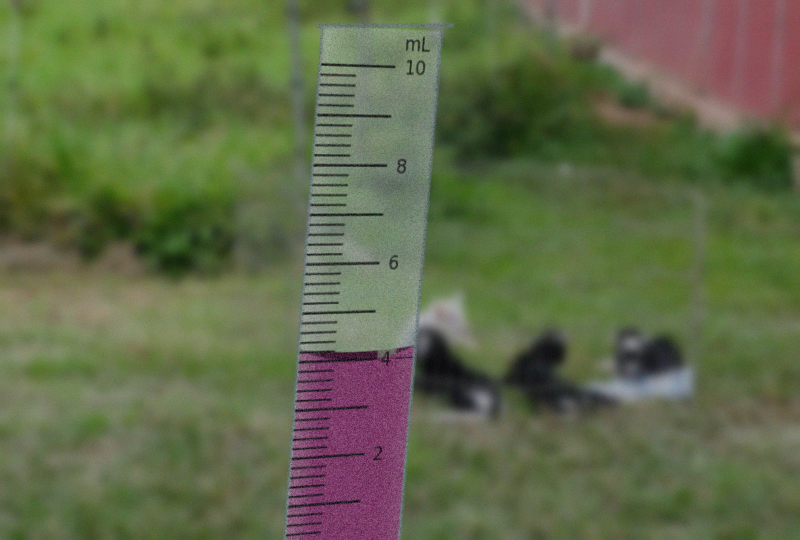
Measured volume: 4 mL
